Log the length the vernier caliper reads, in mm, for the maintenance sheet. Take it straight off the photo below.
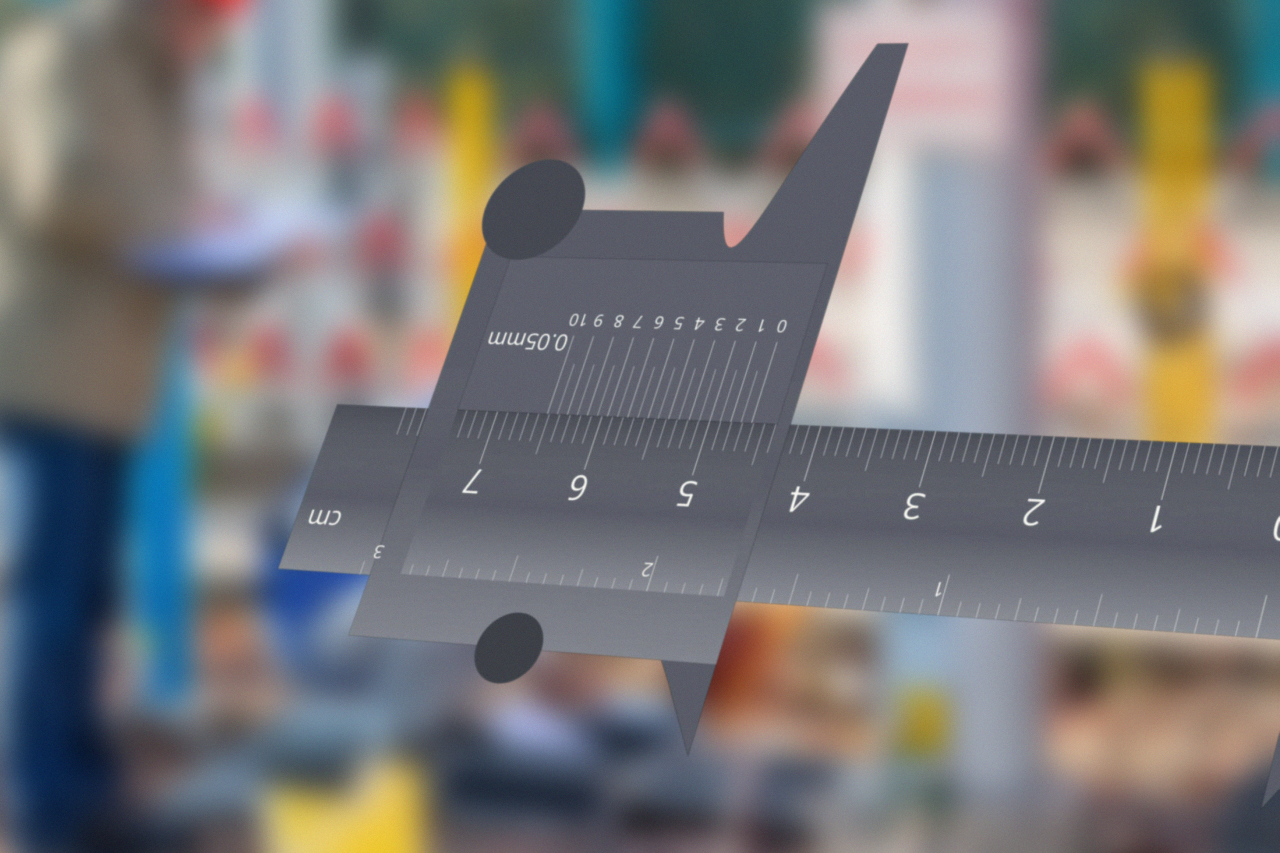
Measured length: 46.2 mm
